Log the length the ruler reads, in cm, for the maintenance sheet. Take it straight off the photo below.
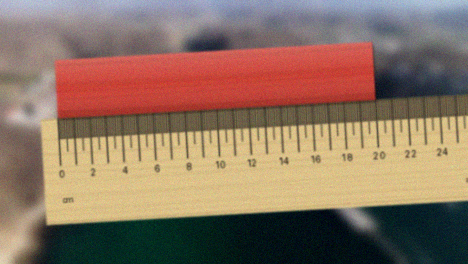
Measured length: 20 cm
